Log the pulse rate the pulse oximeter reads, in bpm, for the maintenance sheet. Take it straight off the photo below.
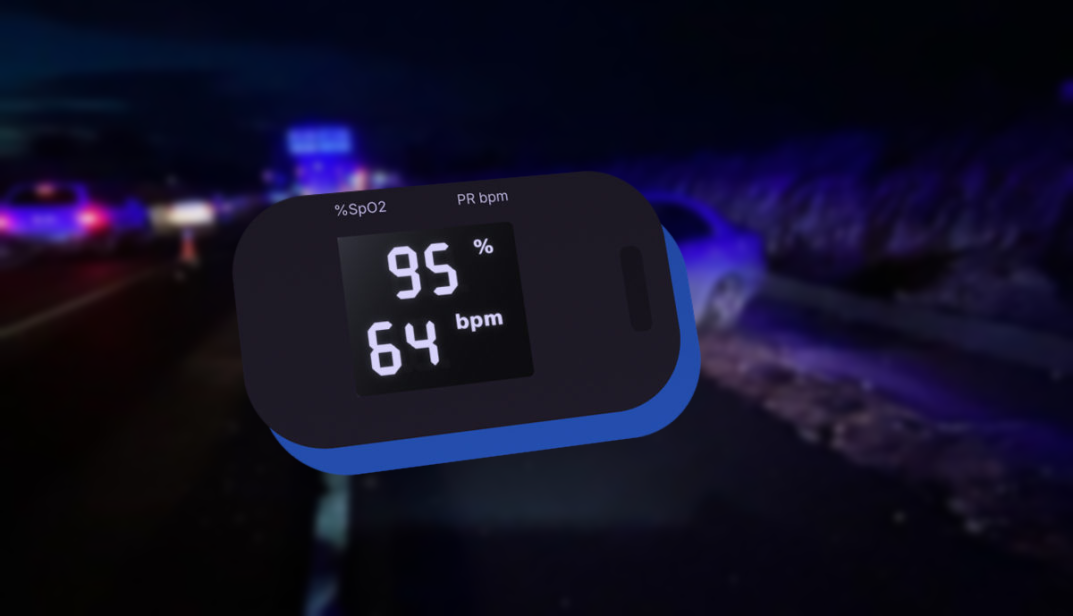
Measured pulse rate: 64 bpm
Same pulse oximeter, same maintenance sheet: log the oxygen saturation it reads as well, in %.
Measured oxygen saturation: 95 %
